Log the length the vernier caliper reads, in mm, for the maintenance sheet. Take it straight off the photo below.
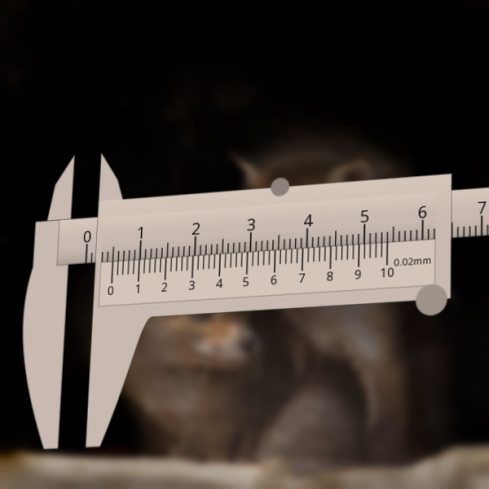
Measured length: 5.0 mm
